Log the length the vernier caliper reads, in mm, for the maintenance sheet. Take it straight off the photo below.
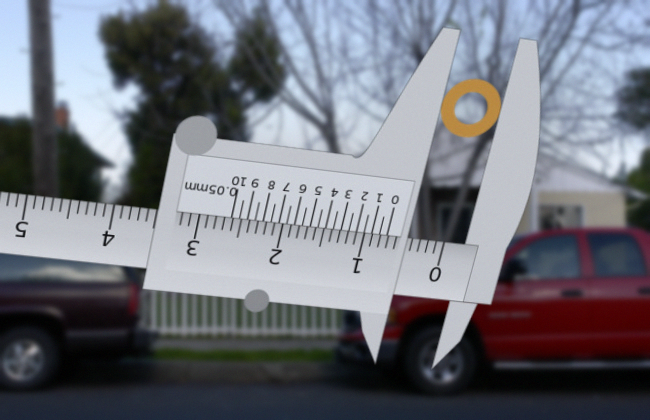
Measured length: 7.2 mm
